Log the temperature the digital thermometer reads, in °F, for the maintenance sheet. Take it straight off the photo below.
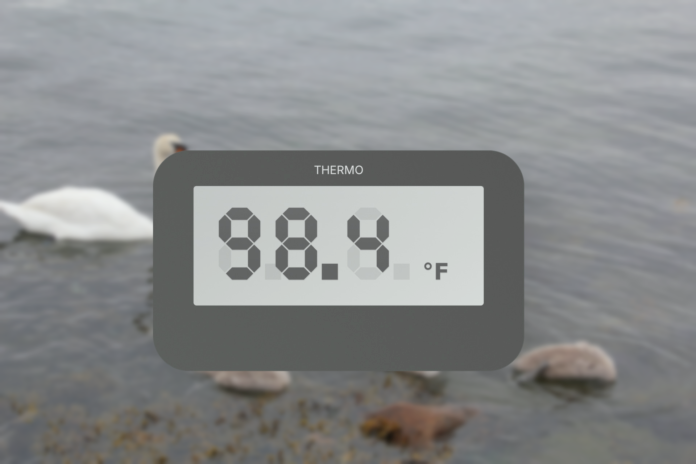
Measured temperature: 98.4 °F
